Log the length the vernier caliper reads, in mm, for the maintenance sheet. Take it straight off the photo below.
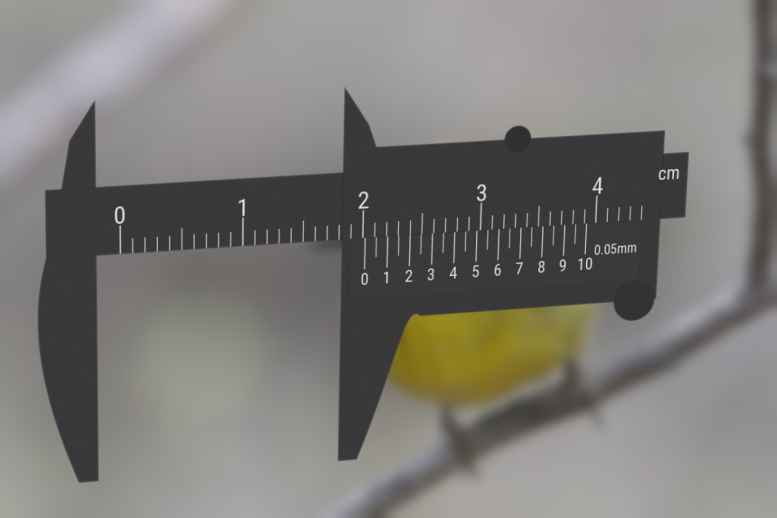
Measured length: 20.2 mm
